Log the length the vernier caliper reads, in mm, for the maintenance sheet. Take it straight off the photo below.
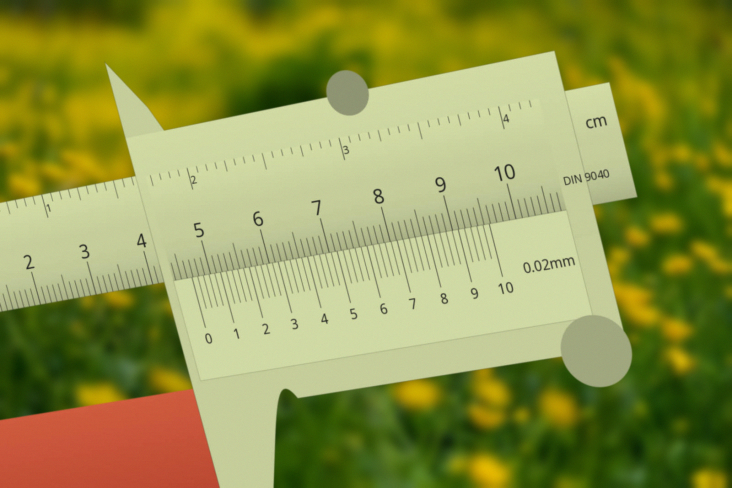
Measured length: 46.8 mm
